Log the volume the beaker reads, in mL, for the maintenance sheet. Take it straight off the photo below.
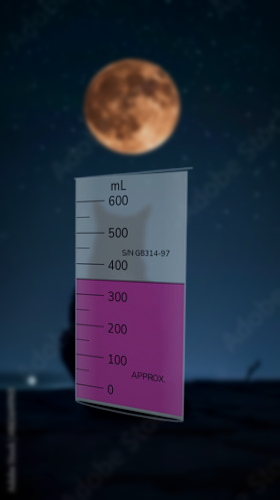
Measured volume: 350 mL
